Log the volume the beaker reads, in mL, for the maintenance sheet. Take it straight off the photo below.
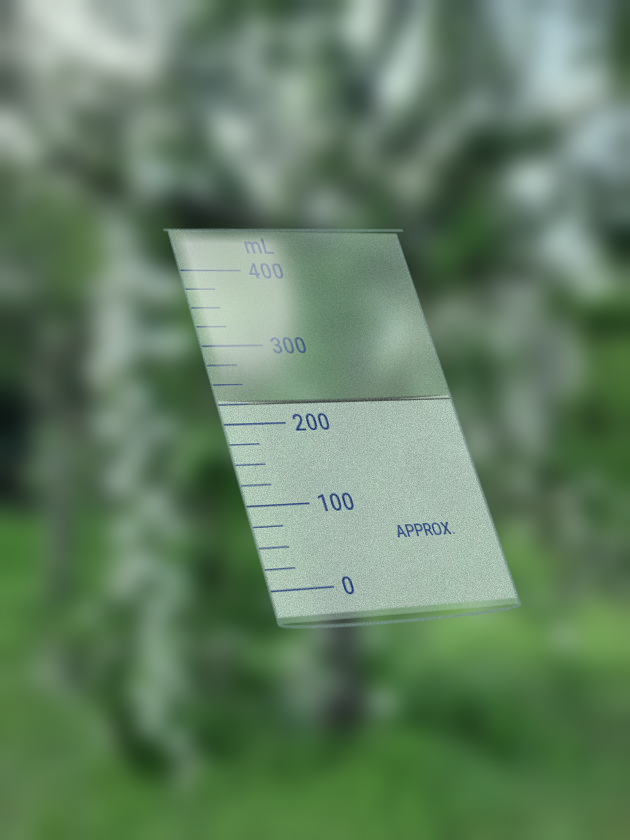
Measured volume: 225 mL
